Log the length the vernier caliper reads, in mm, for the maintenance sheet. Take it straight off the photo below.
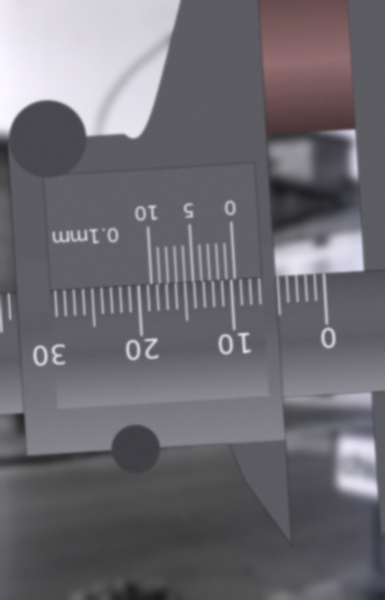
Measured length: 9.6 mm
